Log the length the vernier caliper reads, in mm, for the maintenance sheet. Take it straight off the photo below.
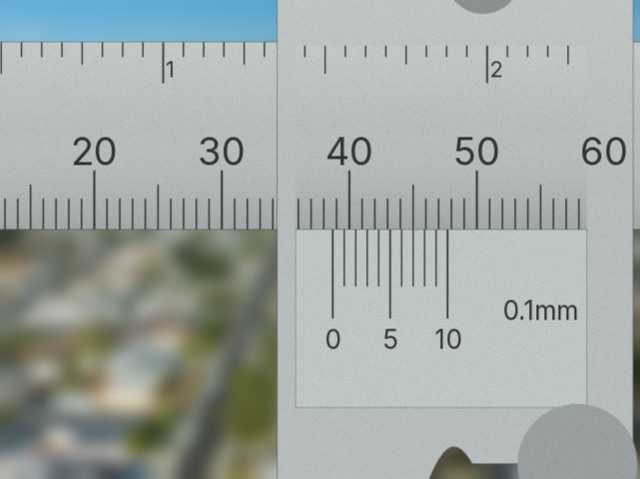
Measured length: 38.7 mm
